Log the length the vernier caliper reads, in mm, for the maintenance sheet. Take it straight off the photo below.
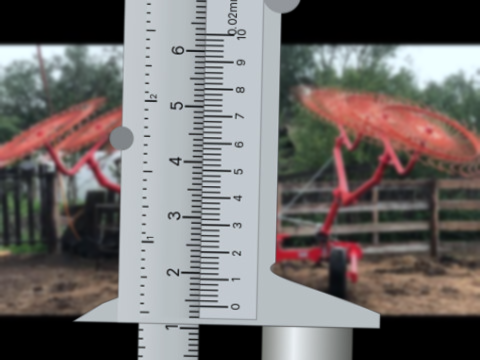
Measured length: 14.0 mm
